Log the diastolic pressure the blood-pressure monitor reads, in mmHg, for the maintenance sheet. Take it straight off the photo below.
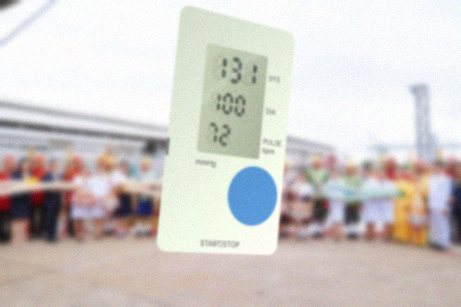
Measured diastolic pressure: 100 mmHg
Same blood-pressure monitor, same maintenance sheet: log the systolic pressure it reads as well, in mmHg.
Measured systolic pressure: 131 mmHg
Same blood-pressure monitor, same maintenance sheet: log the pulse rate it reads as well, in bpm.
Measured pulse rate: 72 bpm
